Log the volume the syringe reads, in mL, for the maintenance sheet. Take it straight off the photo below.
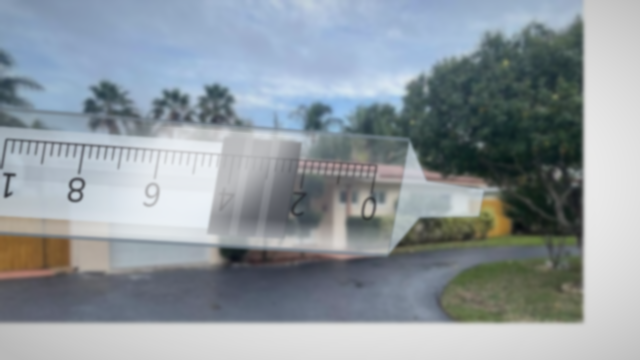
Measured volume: 2.2 mL
